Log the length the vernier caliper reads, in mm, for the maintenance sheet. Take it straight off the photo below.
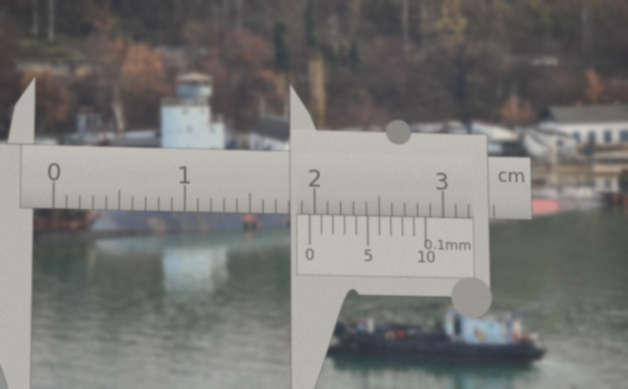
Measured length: 19.6 mm
